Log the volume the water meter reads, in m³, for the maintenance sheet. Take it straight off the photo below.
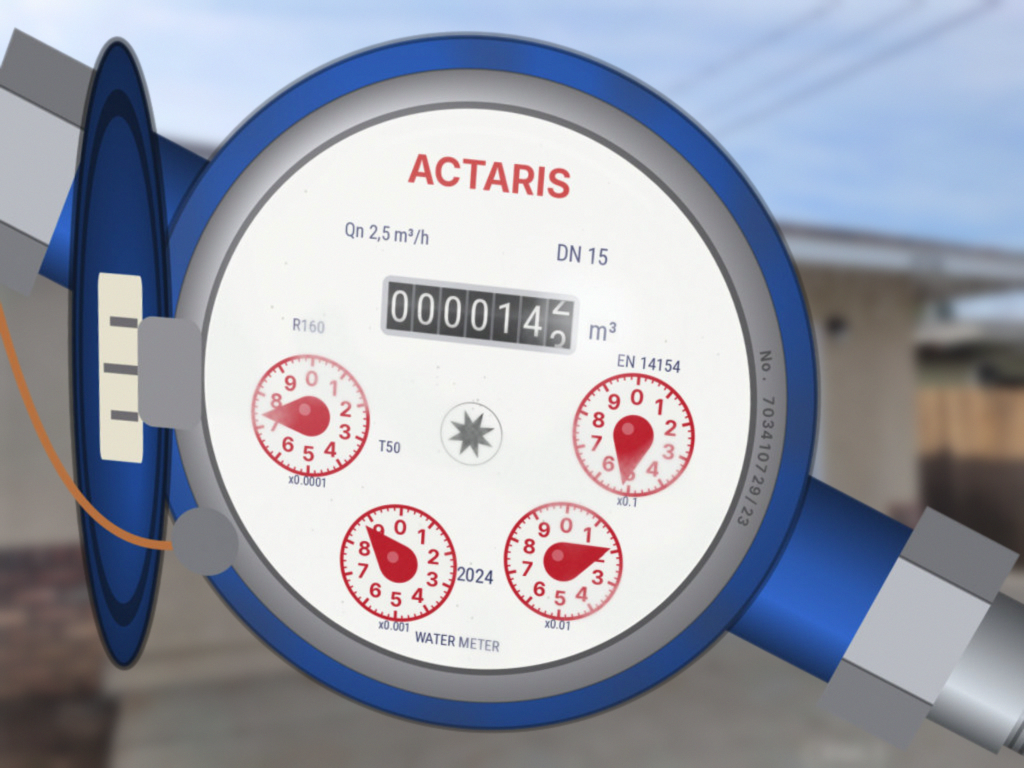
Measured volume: 142.5187 m³
